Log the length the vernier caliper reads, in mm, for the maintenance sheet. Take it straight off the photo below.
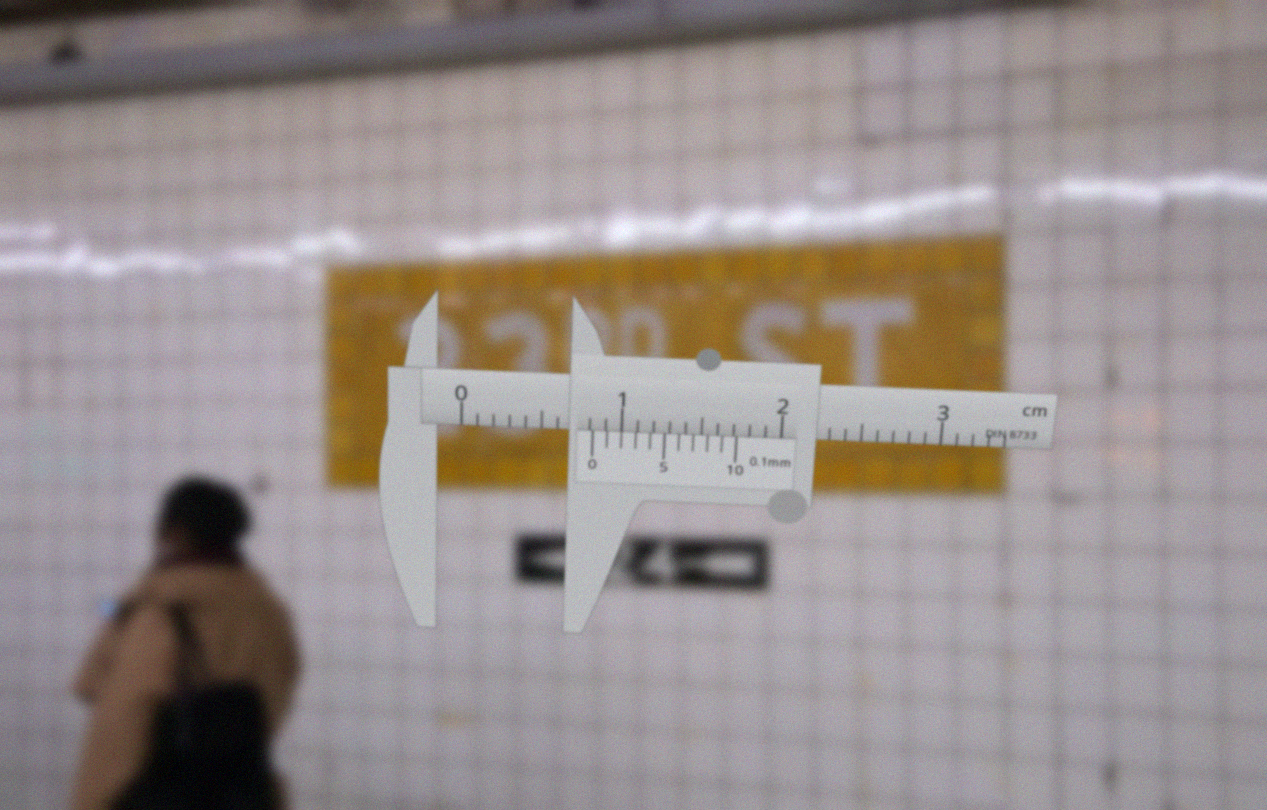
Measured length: 8.2 mm
